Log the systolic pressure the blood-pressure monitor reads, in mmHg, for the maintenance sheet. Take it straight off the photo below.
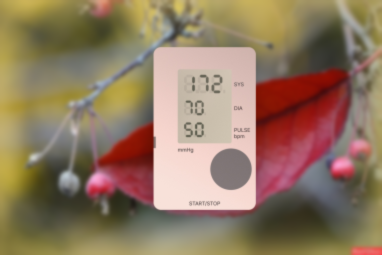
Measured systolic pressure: 172 mmHg
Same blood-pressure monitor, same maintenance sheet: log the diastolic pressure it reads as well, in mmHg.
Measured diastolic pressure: 70 mmHg
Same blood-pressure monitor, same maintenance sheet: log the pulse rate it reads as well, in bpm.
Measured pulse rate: 50 bpm
